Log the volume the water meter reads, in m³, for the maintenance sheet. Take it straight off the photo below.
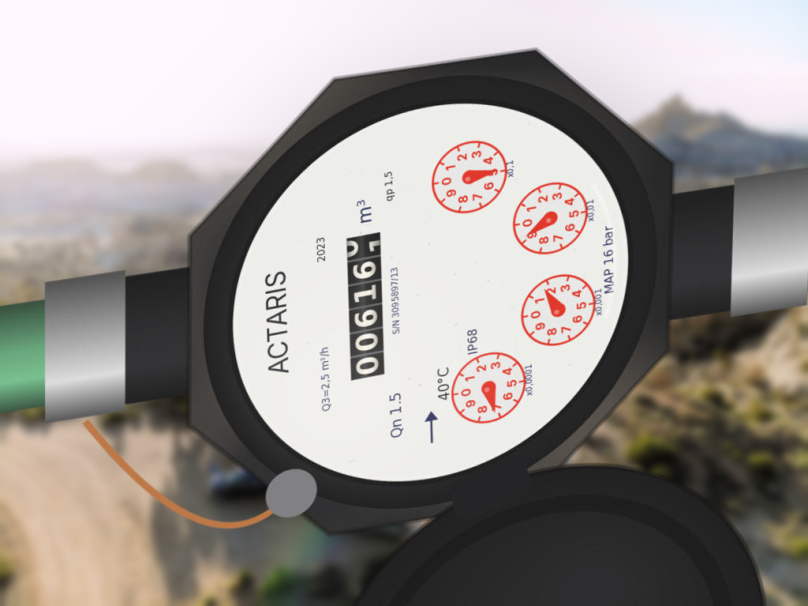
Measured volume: 6160.4917 m³
